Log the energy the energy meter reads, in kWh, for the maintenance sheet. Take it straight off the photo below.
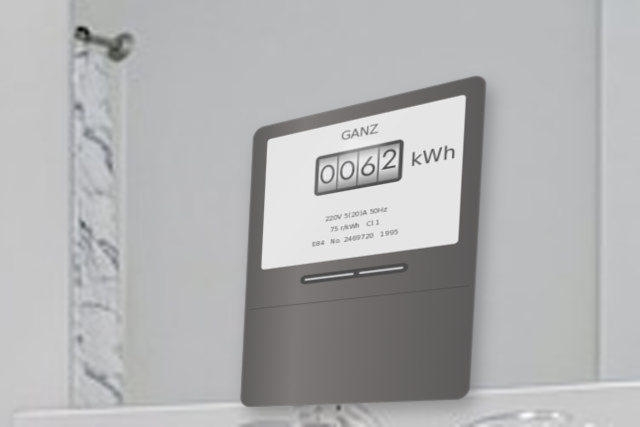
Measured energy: 62 kWh
